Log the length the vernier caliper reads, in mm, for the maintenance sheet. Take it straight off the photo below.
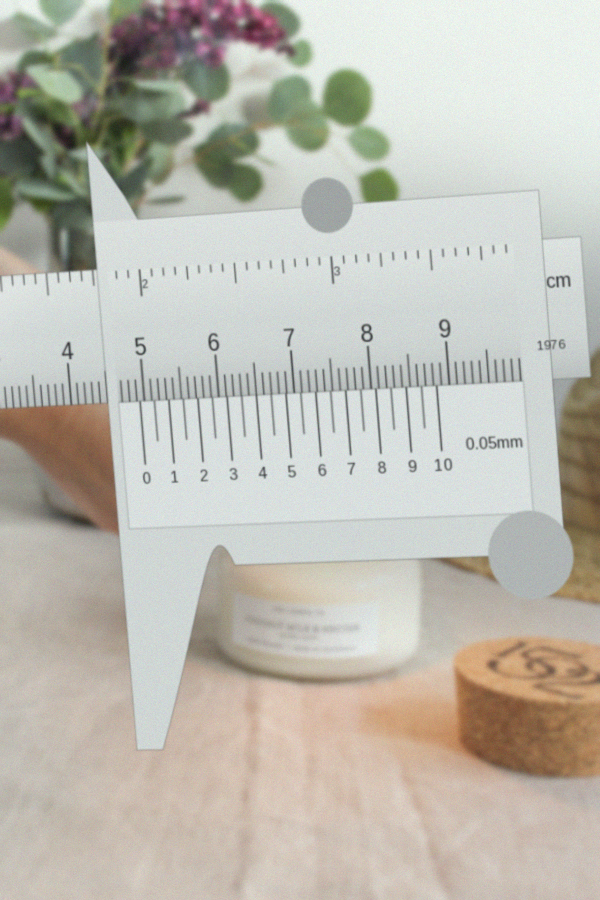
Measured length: 49.4 mm
